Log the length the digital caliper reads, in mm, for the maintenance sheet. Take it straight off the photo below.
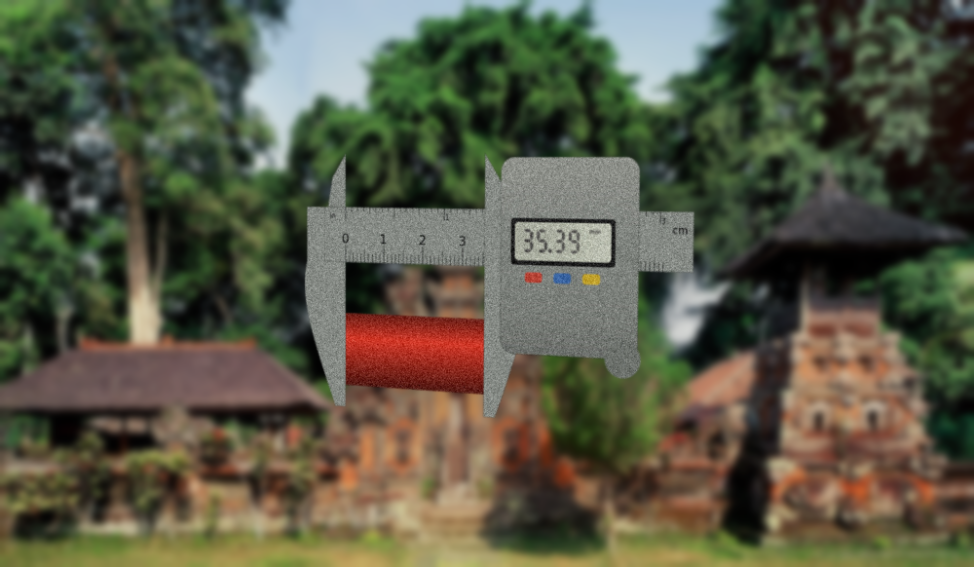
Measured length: 35.39 mm
